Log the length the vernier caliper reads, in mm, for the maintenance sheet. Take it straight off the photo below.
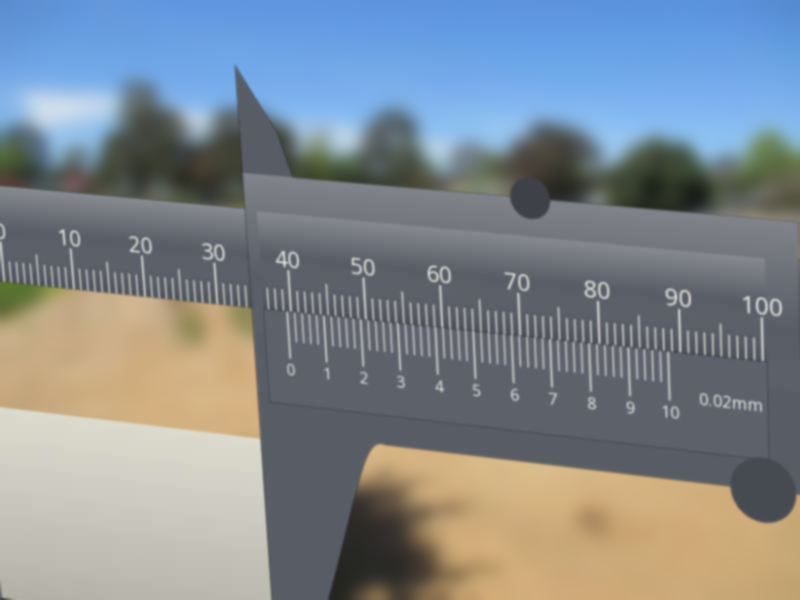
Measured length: 39.5 mm
